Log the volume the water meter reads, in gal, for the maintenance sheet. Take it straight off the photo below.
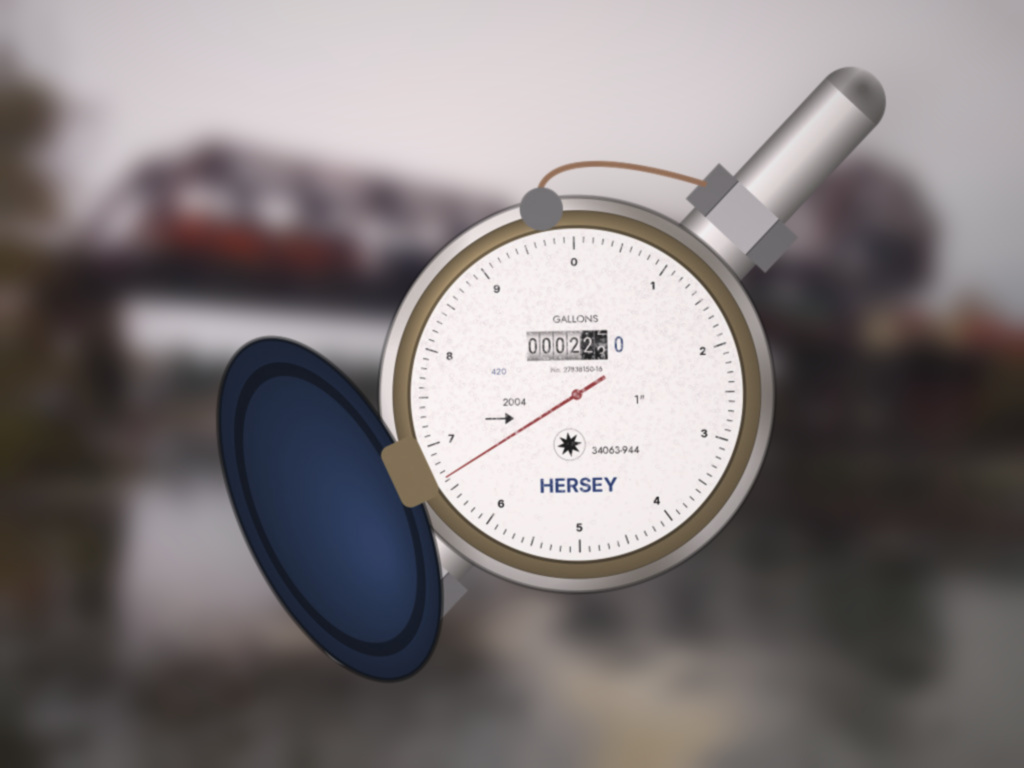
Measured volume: 2226.6 gal
